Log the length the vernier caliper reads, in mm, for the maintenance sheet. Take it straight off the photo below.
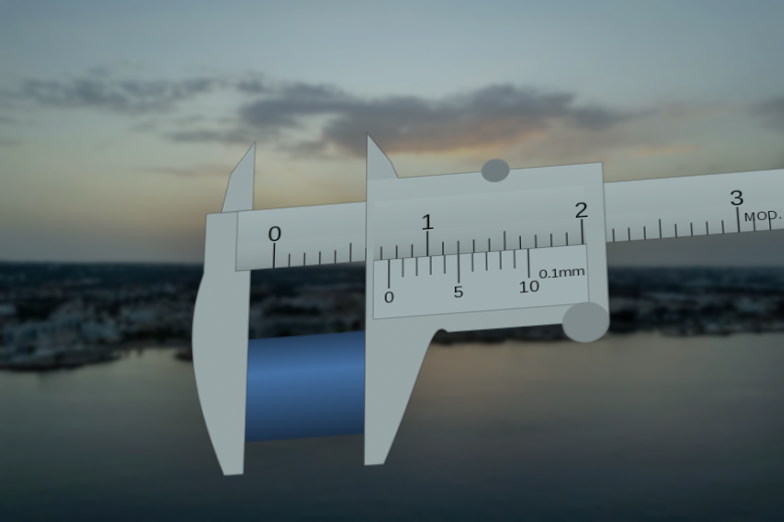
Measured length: 7.5 mm
